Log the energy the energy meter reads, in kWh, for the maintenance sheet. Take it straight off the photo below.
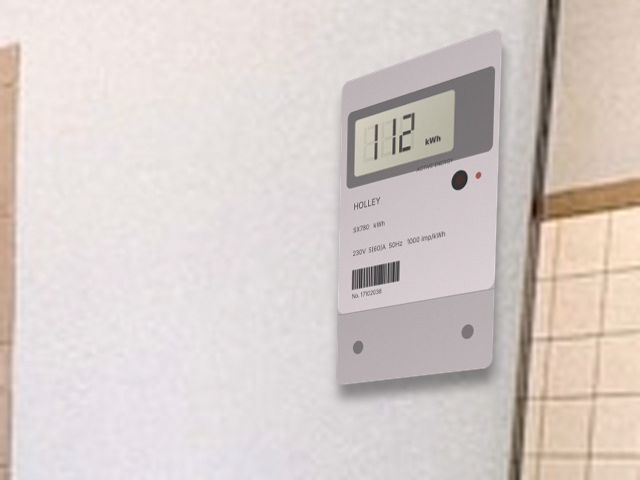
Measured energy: 112 kWh
